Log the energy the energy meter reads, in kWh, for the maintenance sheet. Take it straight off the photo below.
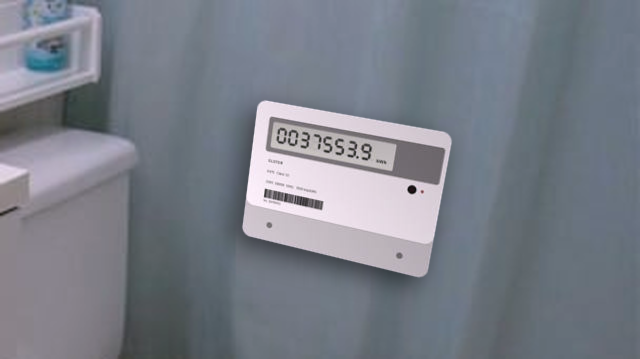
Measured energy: 37553.9 kWh
